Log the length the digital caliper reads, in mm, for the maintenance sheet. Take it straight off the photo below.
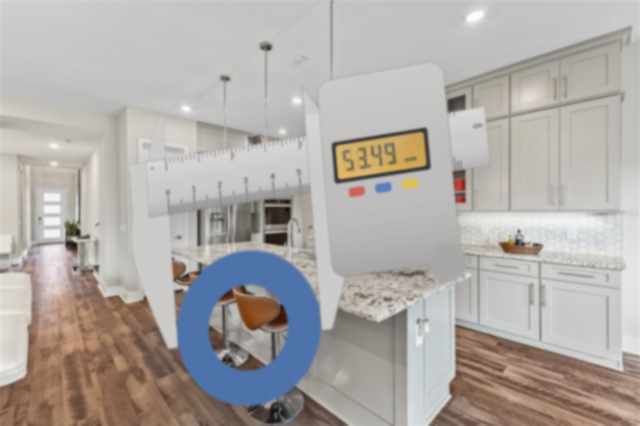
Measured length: 53.49 mm
